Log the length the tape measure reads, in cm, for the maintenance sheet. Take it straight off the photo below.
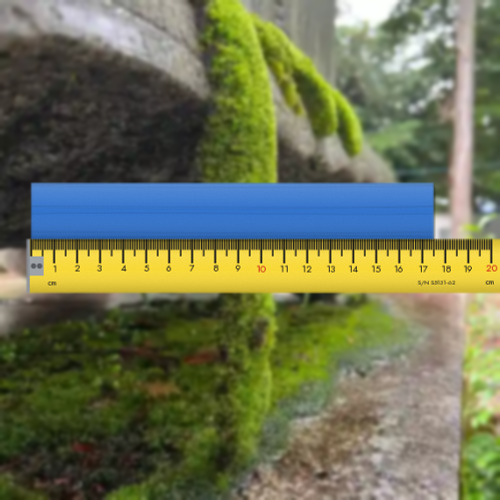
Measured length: 17.5 cm
